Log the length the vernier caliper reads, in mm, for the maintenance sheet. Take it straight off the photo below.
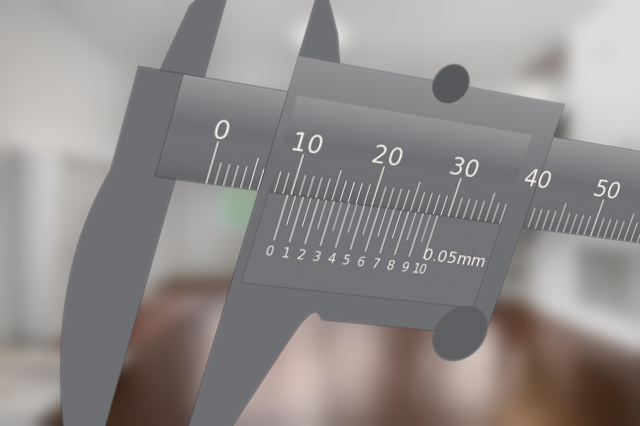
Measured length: 9.6 mm
